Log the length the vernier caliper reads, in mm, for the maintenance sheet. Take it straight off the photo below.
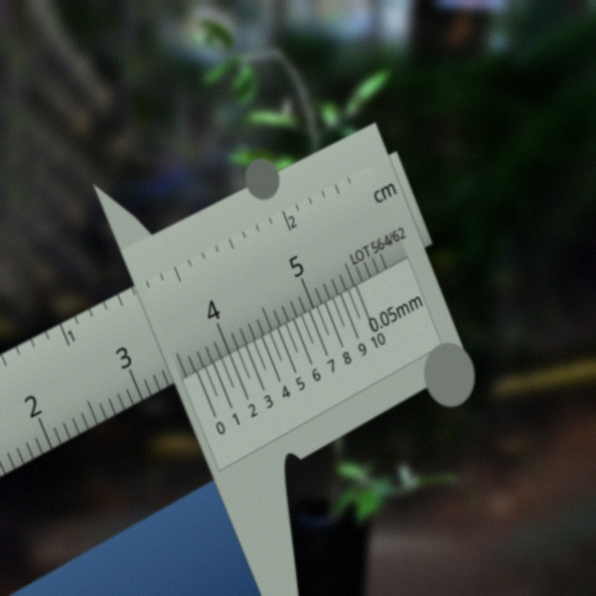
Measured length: 36.2 mm
